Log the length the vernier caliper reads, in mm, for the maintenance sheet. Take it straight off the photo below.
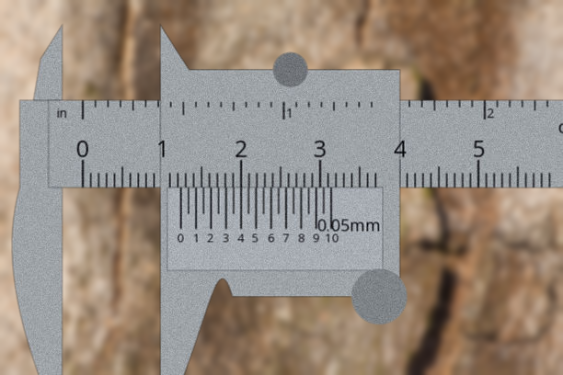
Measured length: 12.4 mm
